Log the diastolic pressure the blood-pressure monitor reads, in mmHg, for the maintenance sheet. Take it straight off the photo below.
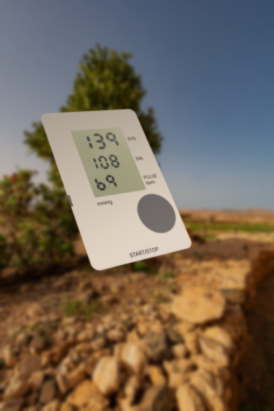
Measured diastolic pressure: 108 mmHg
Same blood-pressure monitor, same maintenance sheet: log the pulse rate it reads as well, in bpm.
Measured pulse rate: 69 bpm
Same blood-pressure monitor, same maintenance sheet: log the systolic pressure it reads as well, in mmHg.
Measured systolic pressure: 139 mmHg
